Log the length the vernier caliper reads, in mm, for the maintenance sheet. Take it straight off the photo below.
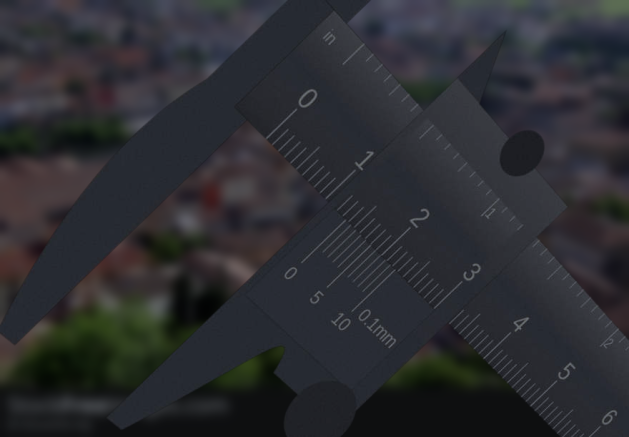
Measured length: 13.6 mm
